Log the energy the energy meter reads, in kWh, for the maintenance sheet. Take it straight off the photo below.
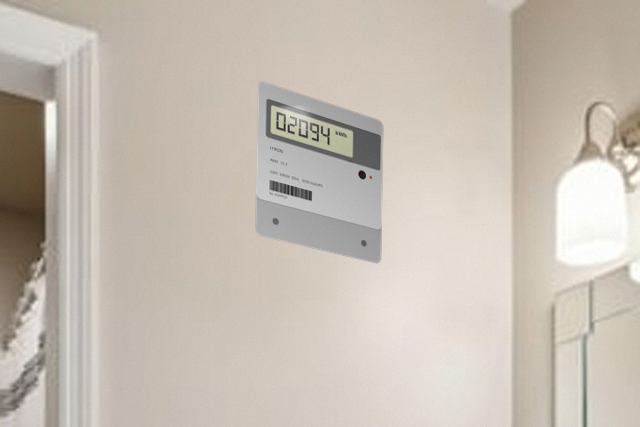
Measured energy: 2094 kWh
